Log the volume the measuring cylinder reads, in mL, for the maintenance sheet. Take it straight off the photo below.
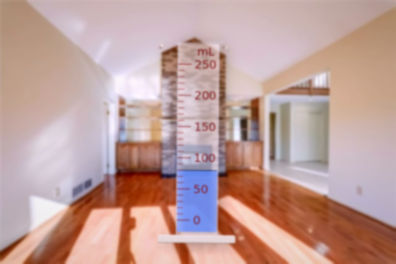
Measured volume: 80 mL
